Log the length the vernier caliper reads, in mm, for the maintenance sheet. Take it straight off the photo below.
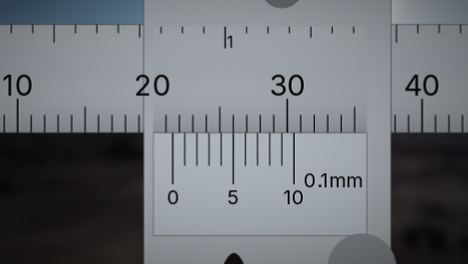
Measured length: 21.5 mm
